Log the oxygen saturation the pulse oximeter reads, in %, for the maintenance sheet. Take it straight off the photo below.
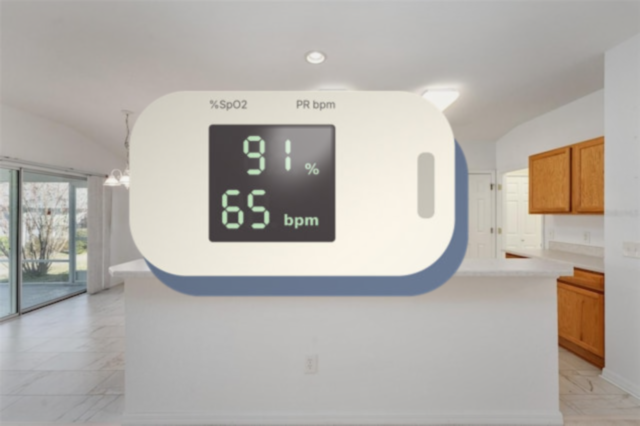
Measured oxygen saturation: 91 %
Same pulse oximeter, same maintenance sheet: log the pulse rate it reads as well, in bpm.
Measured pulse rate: 65 bpm
